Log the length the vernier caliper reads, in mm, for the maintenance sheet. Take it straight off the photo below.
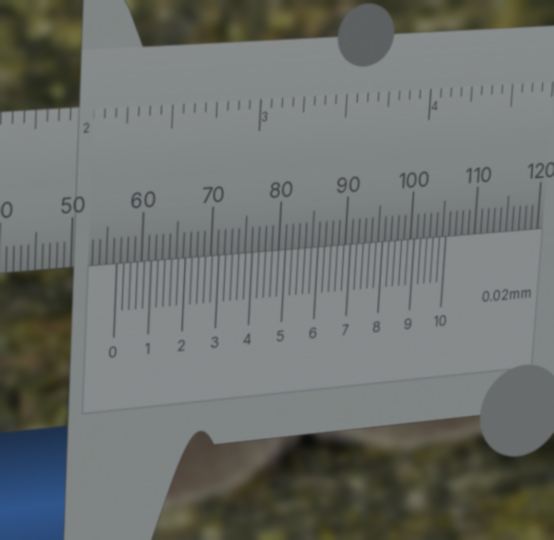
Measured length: 56.5 mm
